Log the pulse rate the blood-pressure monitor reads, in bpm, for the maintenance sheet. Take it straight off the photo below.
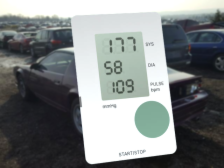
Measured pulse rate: 109 bpm
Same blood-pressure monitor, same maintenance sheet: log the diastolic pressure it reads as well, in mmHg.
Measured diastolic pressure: 58 mmHg
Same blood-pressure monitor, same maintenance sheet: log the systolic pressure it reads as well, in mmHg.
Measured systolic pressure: 177 mmHg
